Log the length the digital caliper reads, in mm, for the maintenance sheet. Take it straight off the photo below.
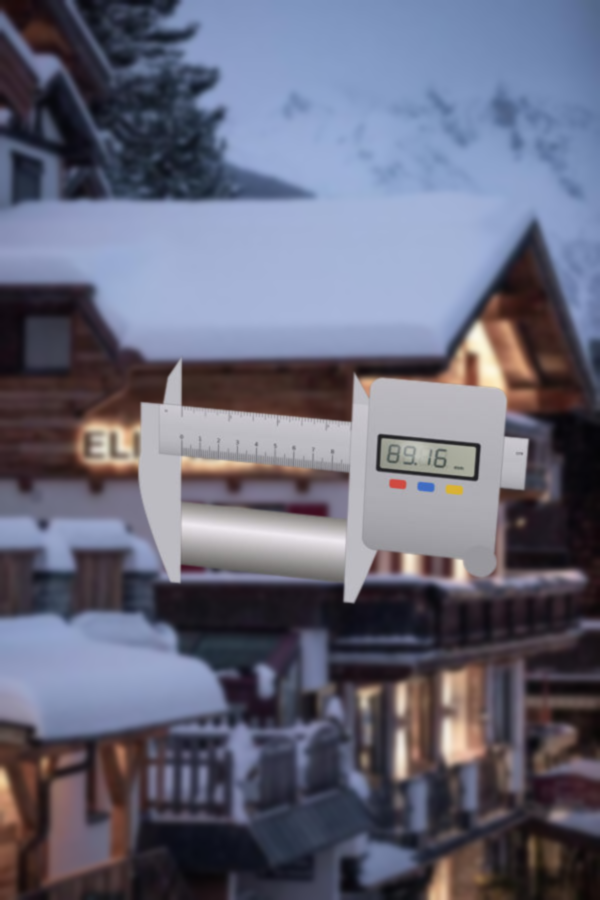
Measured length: 89.16 mm
